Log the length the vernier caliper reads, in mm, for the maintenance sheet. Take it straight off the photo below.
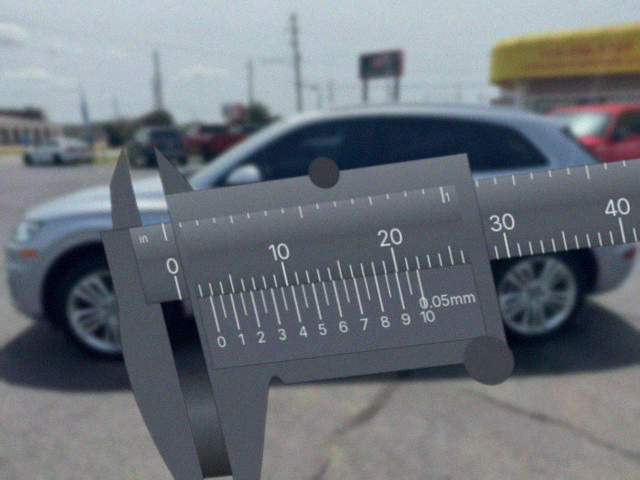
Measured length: 2.8 mm
